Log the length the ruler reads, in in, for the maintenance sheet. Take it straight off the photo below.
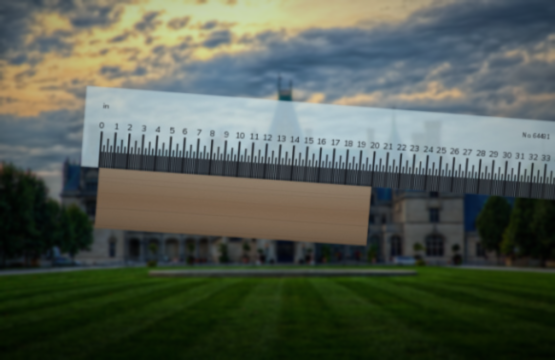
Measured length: 20 in
